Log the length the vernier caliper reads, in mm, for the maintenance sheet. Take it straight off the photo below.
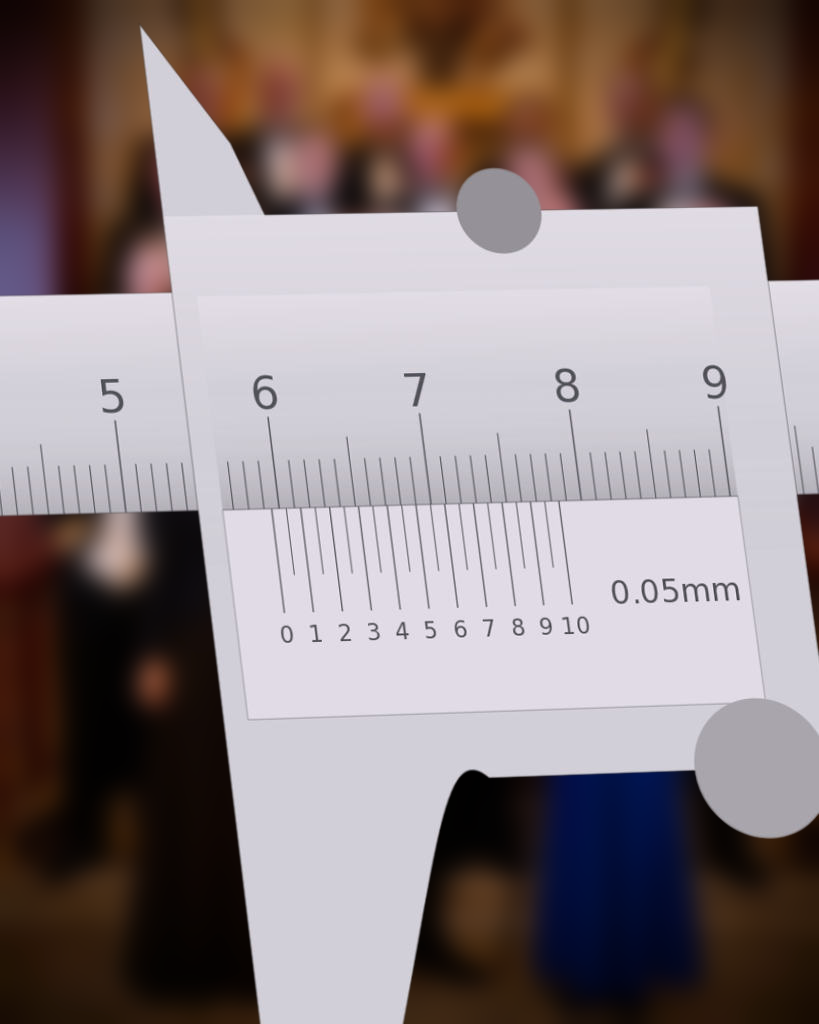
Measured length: 59.5 mm
